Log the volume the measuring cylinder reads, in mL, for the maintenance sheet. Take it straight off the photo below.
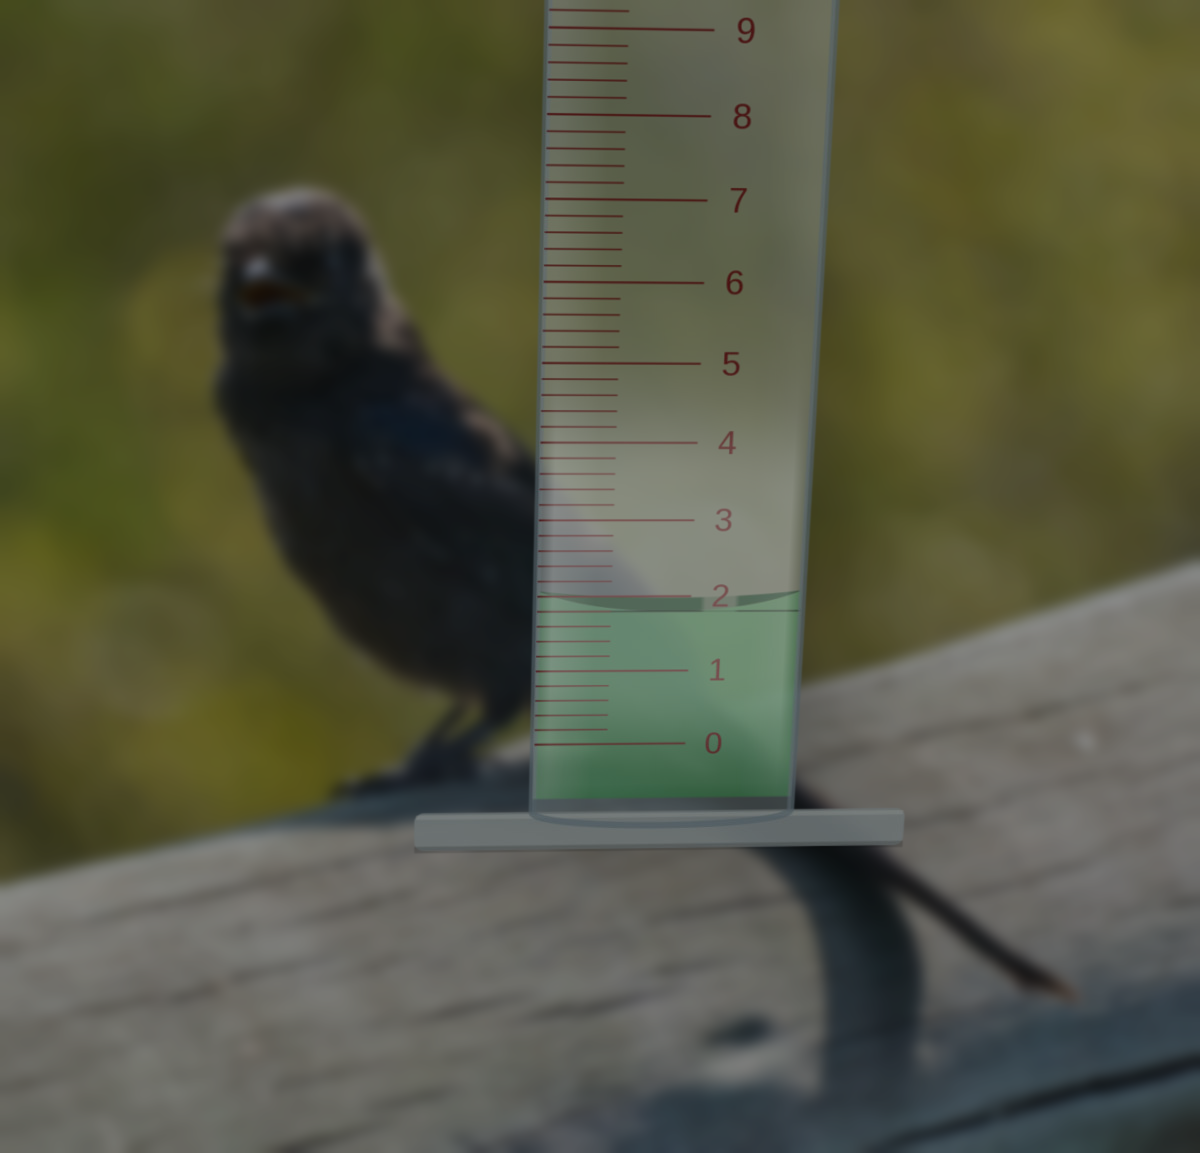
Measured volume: 1.8 mL
